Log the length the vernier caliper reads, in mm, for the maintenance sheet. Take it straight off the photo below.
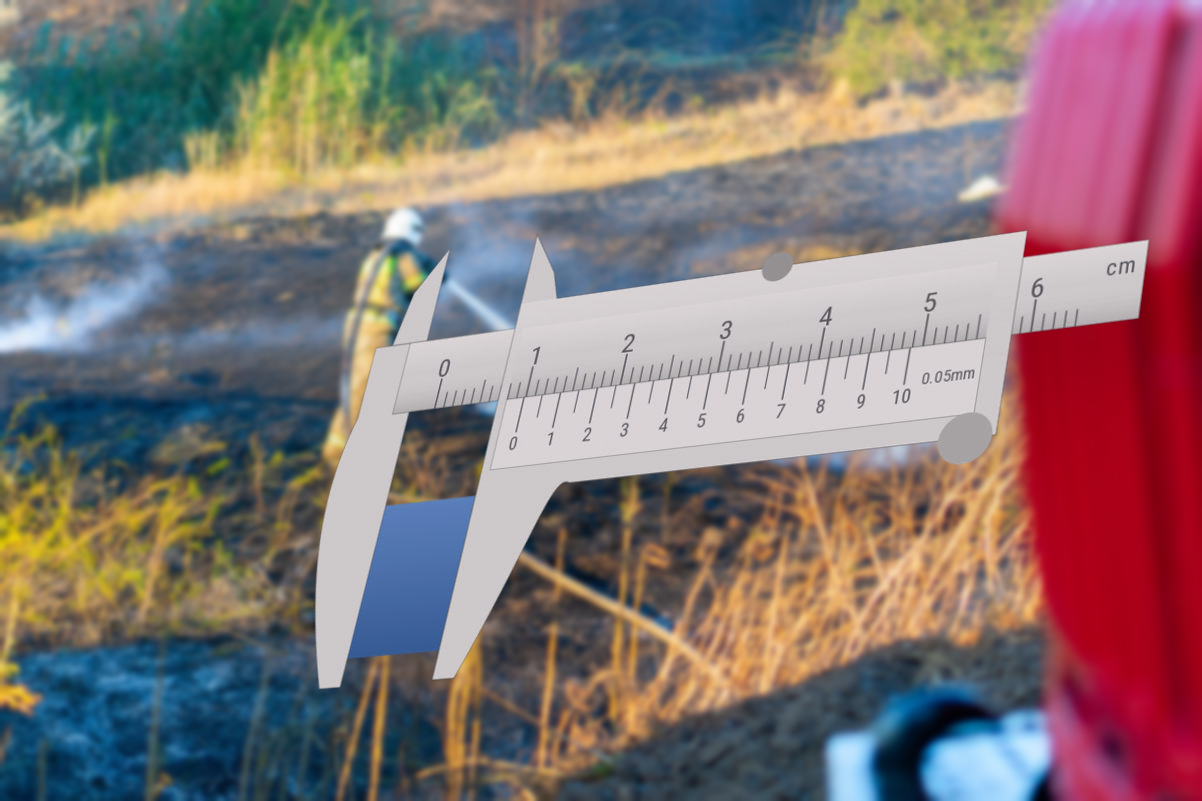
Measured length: 9.8 mm
